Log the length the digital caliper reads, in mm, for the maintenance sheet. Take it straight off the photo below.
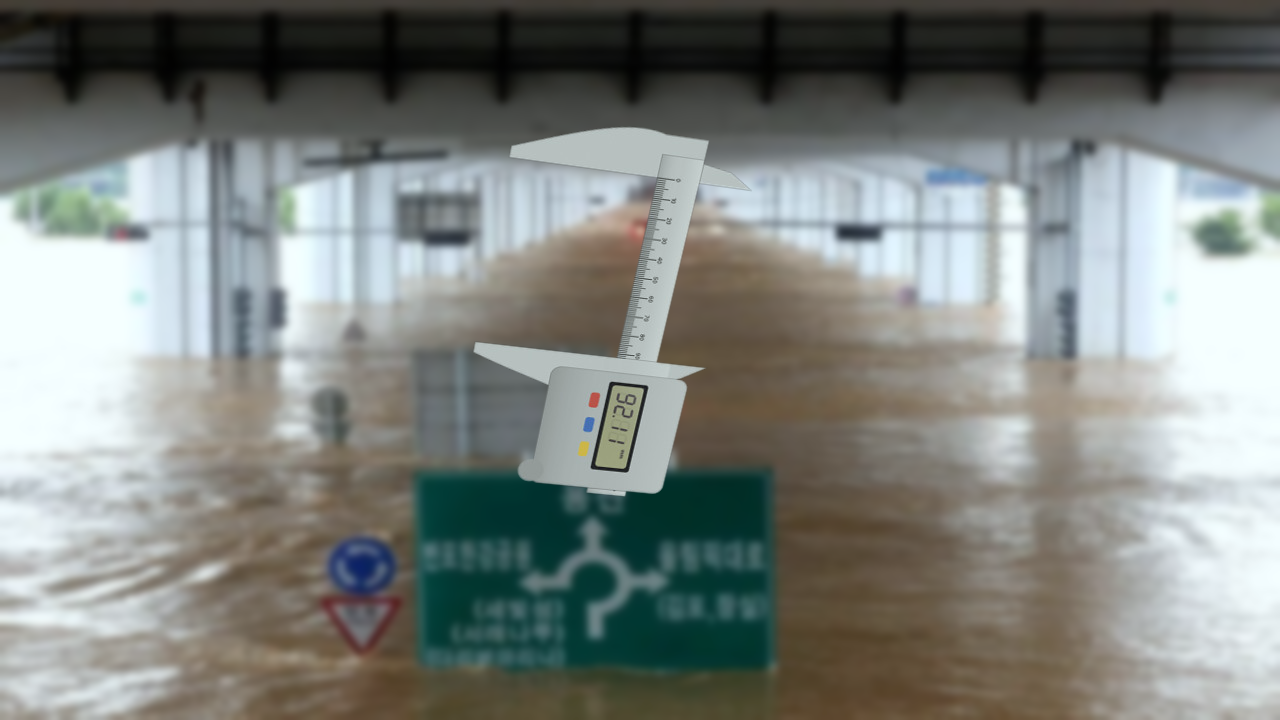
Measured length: 92.11 mm
